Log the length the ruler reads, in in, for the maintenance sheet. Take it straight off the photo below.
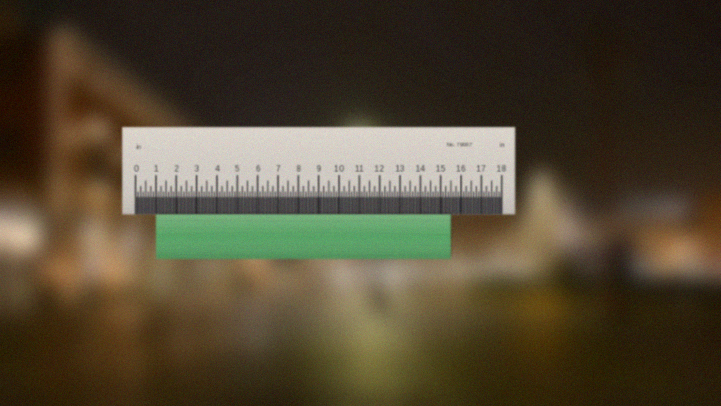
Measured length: 14.5 in
